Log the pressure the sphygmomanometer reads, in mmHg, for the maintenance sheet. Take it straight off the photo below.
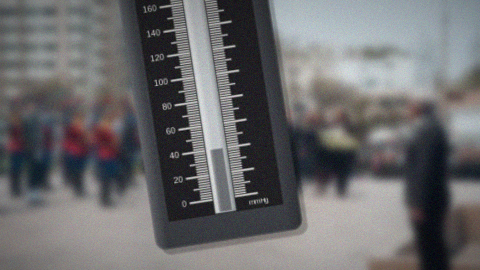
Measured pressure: 40 mmHg
